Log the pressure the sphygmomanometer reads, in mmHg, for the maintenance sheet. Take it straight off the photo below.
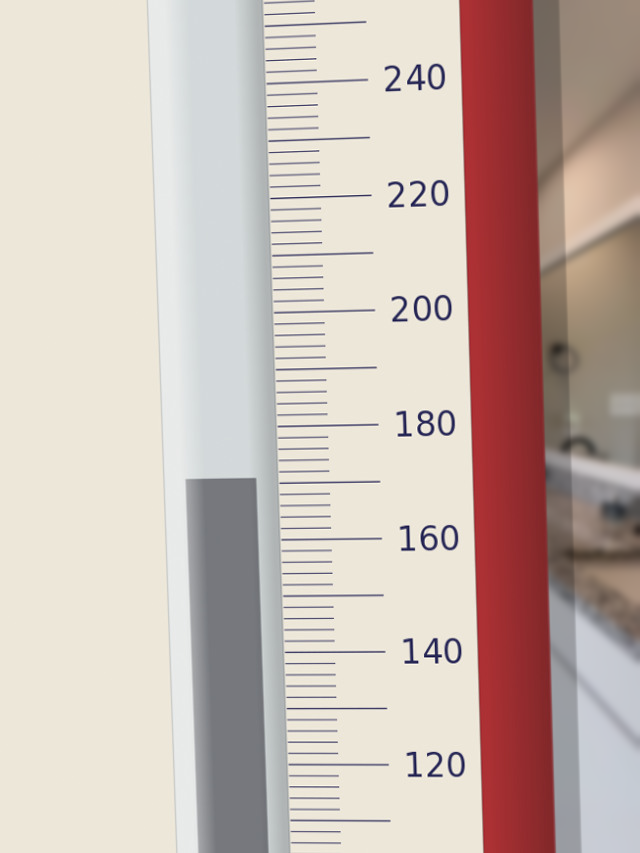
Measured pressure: 171 mmHg
